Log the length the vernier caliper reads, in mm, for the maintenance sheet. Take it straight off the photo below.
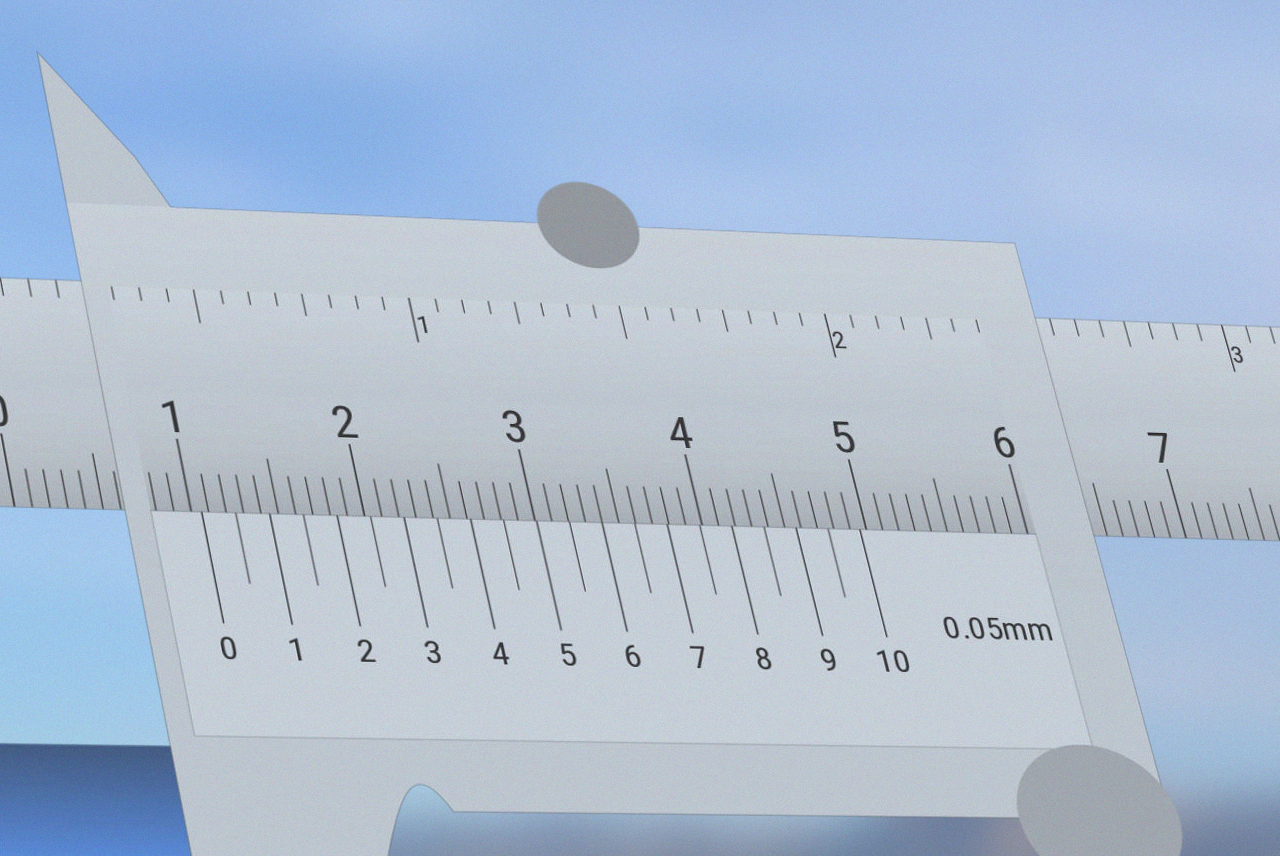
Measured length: 10.6 mm
